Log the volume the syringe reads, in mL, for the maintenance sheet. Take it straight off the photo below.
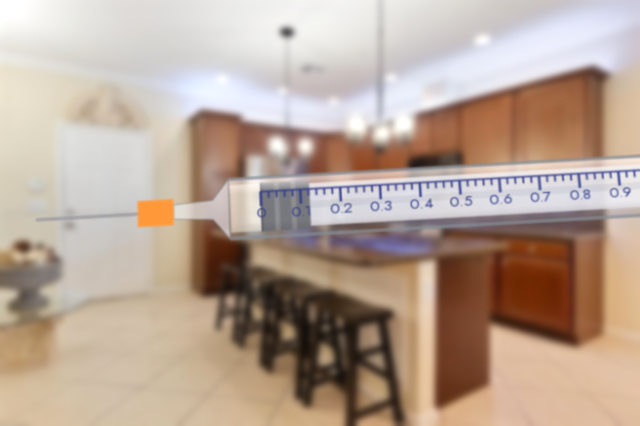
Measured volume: 0 mL
